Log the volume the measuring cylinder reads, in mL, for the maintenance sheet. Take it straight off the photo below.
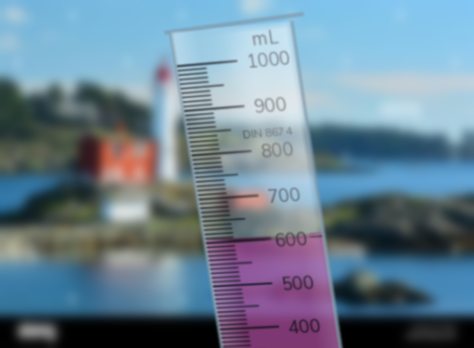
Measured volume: 600 mL
